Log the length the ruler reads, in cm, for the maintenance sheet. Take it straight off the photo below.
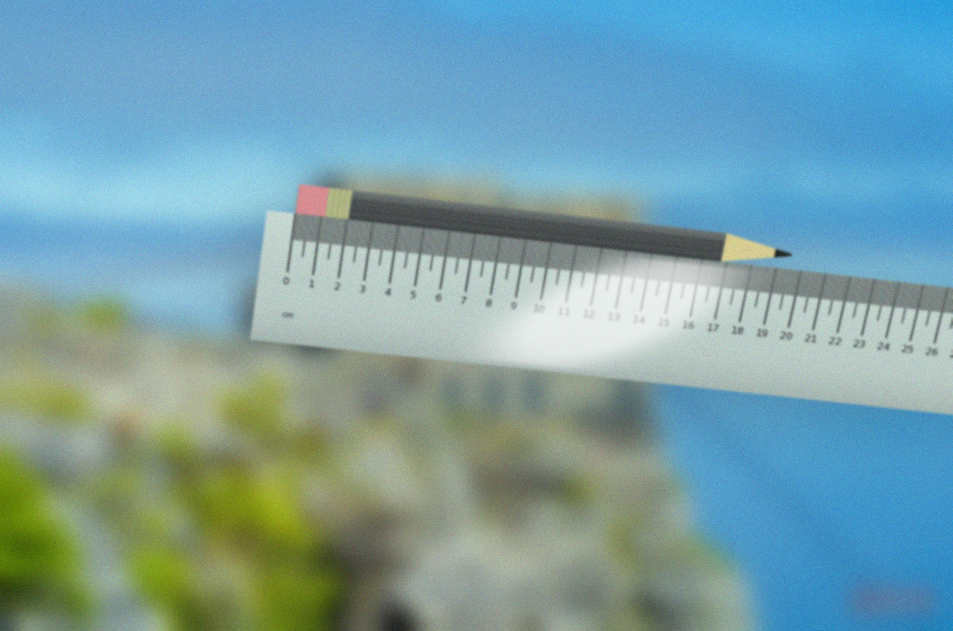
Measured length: 19.5 cm
